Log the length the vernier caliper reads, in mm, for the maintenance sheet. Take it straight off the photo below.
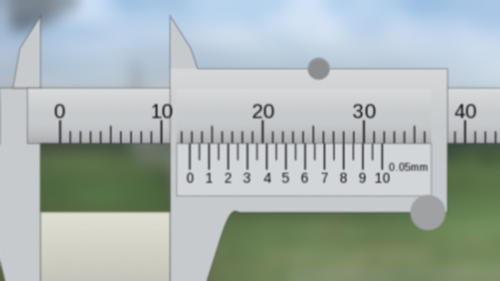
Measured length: 12.8 mm
